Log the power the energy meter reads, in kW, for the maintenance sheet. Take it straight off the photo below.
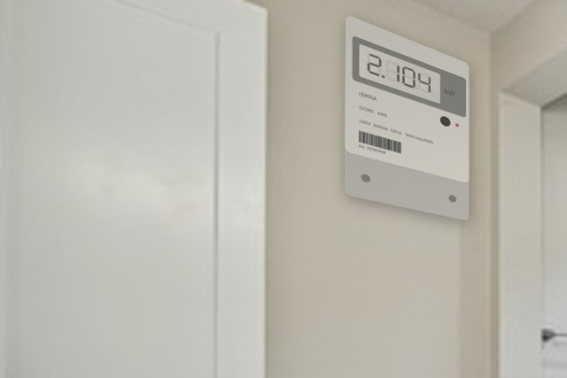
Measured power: 2.104 kW
